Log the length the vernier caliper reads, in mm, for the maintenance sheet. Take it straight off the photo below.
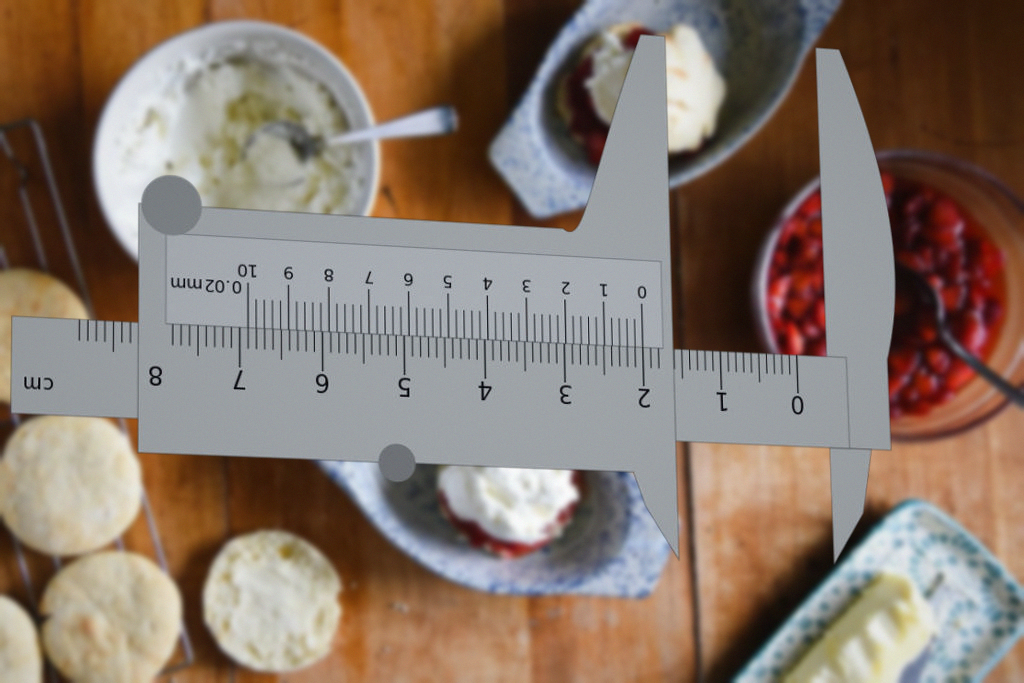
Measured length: 20.0 mm
